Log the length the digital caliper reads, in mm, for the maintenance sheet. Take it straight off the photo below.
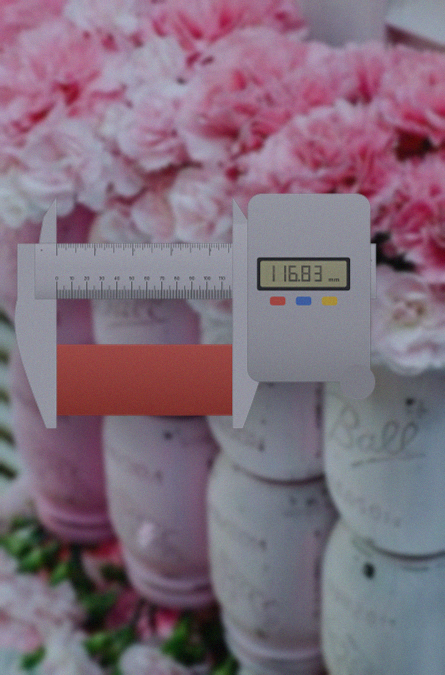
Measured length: 116.83 mm
